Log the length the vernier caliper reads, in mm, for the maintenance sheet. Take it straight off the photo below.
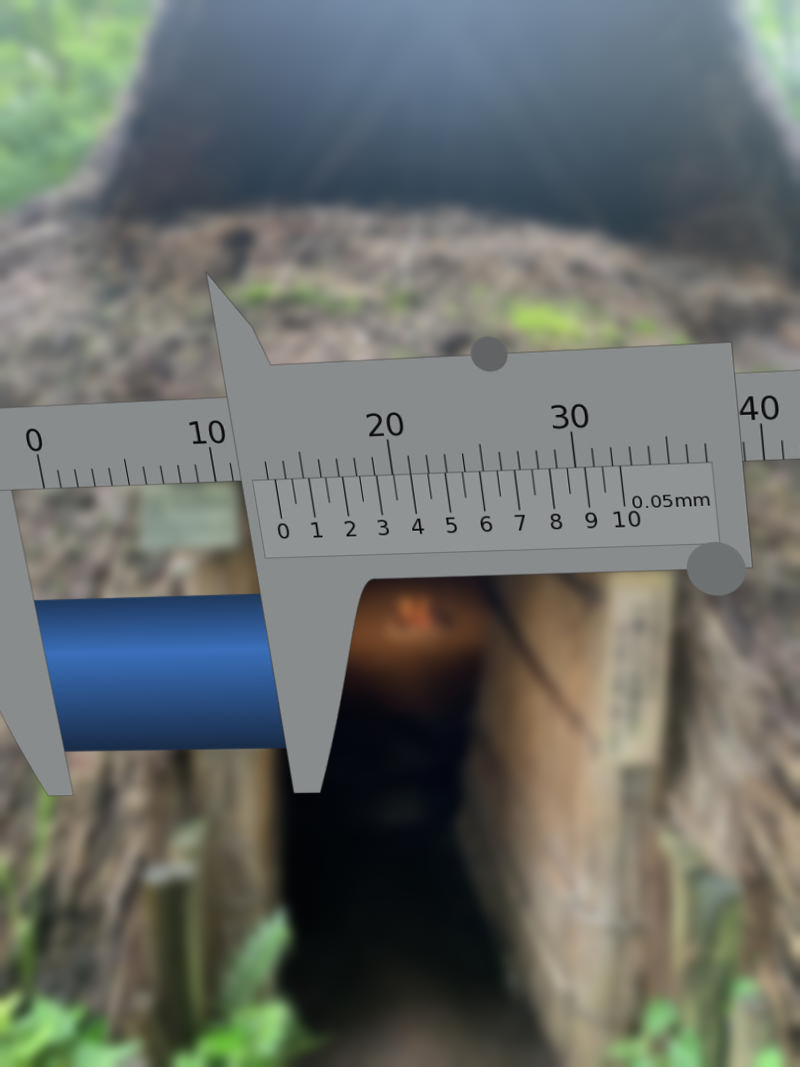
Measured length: 13.4 mm
